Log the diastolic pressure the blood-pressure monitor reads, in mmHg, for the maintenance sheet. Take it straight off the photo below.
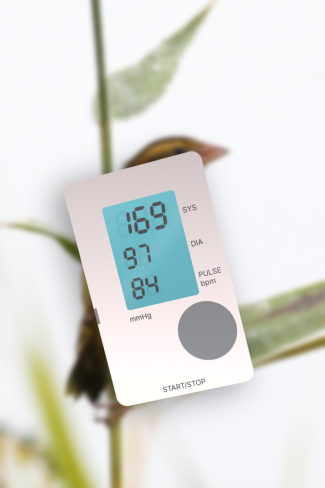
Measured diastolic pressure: 97 mmHg
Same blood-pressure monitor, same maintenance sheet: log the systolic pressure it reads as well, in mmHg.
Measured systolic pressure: 169 mmHg
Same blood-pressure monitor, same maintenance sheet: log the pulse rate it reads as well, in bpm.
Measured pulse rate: 84 bpm
